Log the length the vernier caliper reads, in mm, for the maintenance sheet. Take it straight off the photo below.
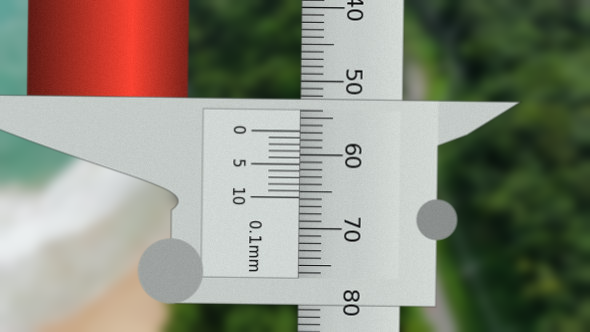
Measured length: 56.8 mm
